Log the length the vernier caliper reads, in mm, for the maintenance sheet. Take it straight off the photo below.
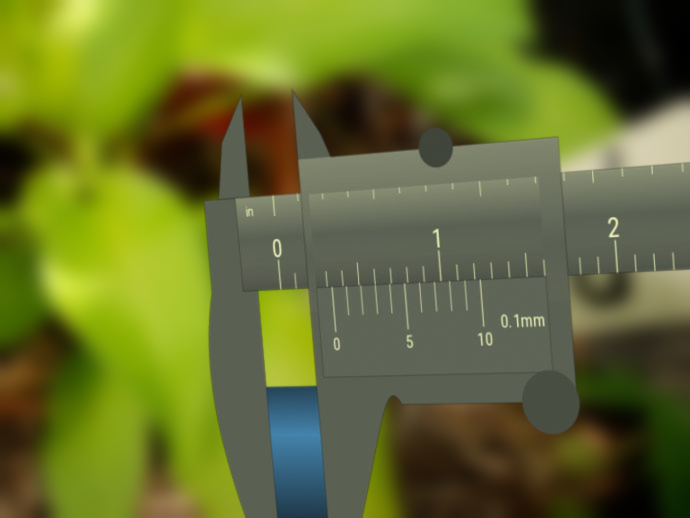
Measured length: 3.3 mm
